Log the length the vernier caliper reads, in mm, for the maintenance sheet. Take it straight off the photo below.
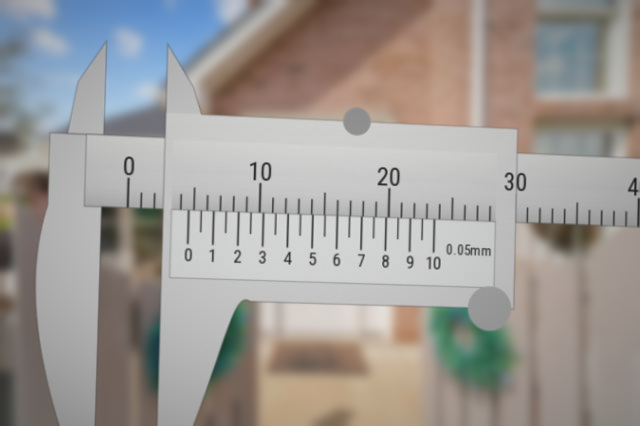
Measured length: 4.6 mm
